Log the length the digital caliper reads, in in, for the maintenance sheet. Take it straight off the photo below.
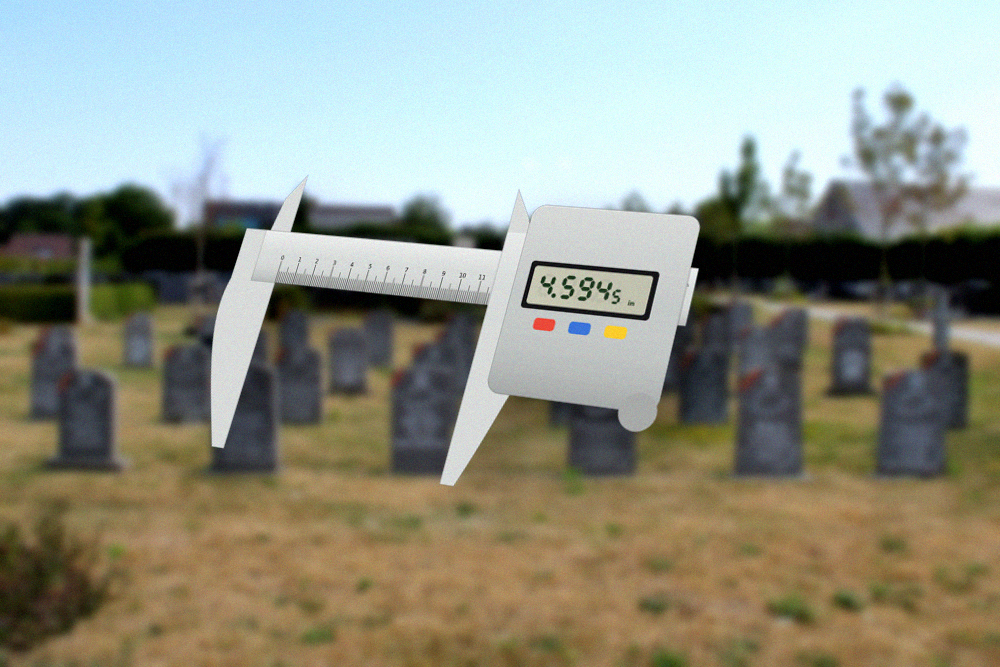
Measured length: 4.5945 in
